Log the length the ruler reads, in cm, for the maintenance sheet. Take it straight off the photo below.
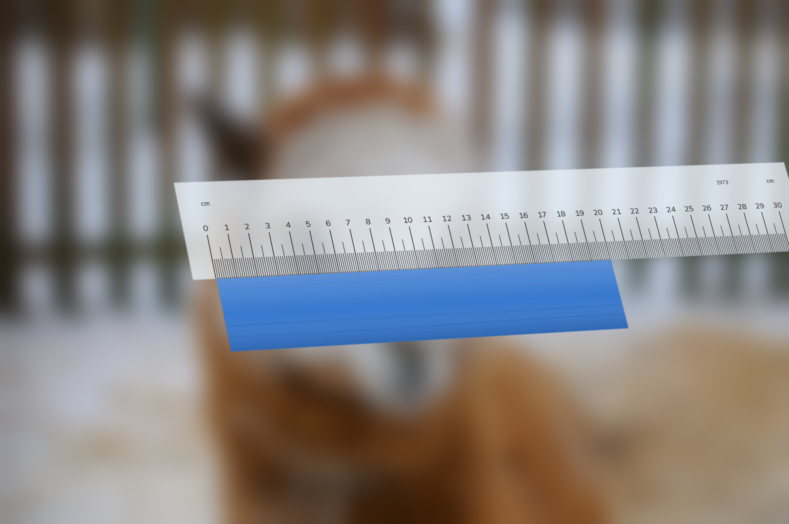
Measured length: 20 cm
